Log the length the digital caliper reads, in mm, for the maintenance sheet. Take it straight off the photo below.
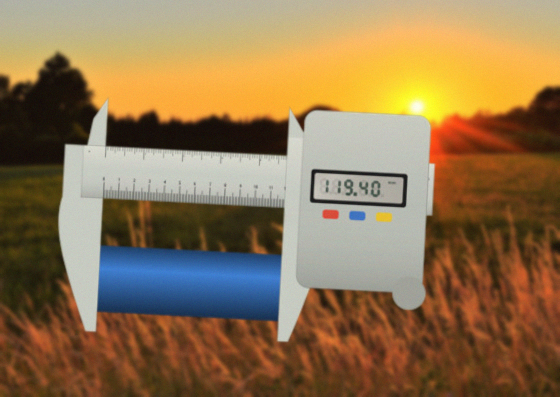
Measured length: 119.40 mm
